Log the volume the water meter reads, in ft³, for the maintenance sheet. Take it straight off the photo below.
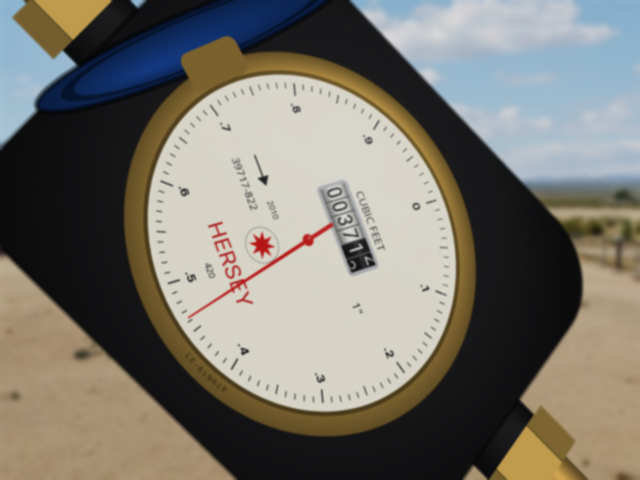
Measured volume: 3712.46 ft³
